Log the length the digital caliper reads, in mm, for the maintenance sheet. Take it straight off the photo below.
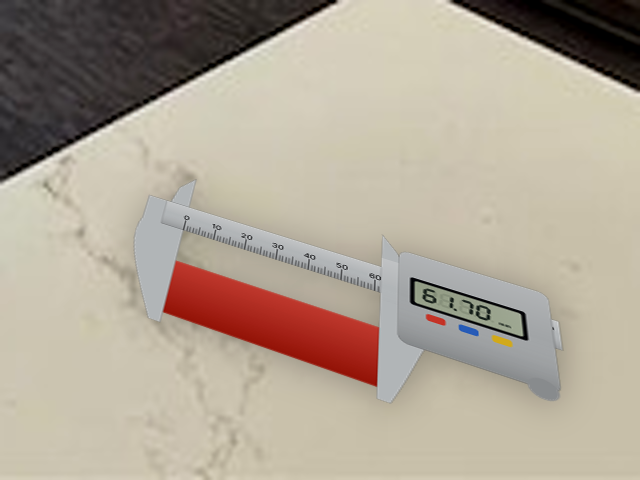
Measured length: 61.70 mm
